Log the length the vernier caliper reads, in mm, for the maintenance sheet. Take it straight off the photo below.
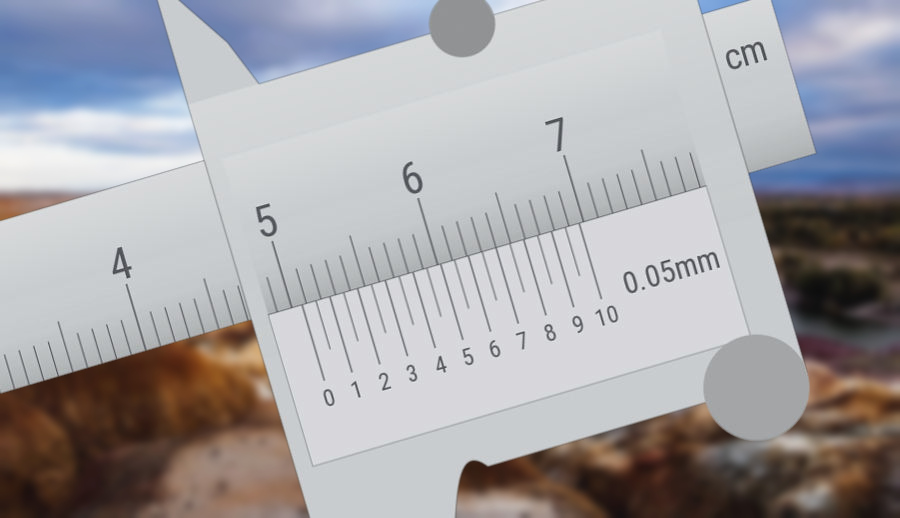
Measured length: 50.7 mm
